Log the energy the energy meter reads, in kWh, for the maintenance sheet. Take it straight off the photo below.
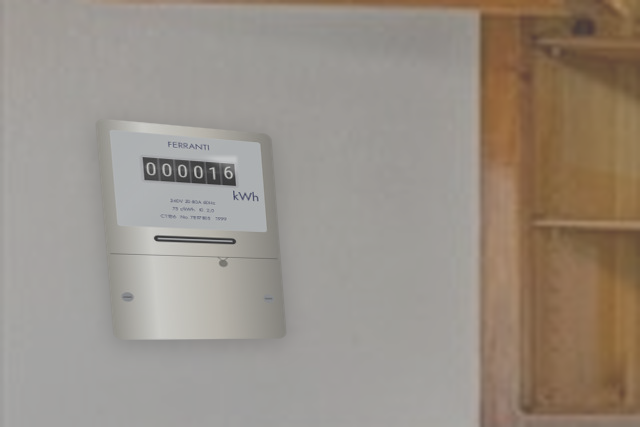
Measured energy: 16 kWh
